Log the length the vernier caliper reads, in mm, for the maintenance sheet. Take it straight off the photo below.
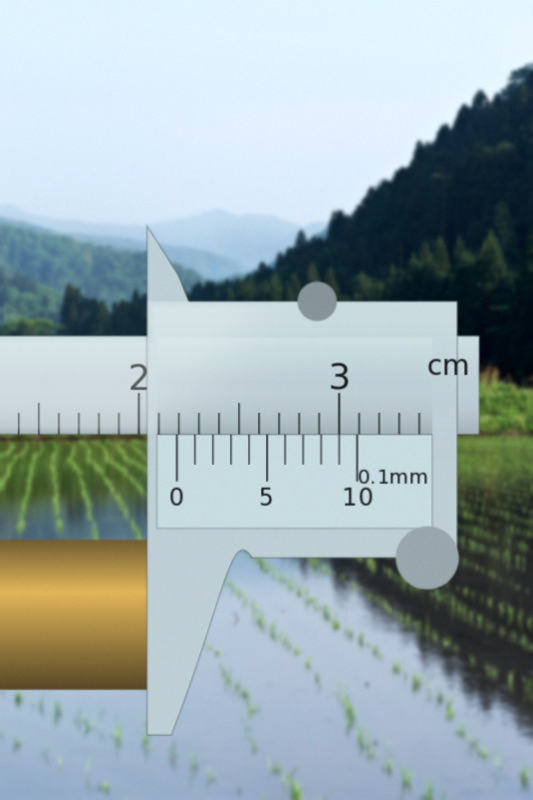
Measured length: 21.9 mm
